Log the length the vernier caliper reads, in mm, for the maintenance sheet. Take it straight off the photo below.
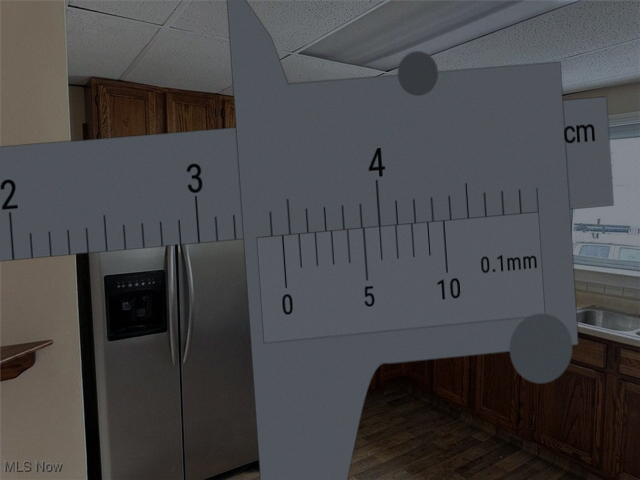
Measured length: 34.6 mm
